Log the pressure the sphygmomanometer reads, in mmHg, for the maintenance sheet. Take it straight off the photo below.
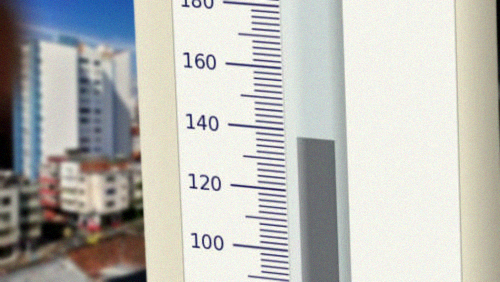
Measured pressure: 138 mmHg
